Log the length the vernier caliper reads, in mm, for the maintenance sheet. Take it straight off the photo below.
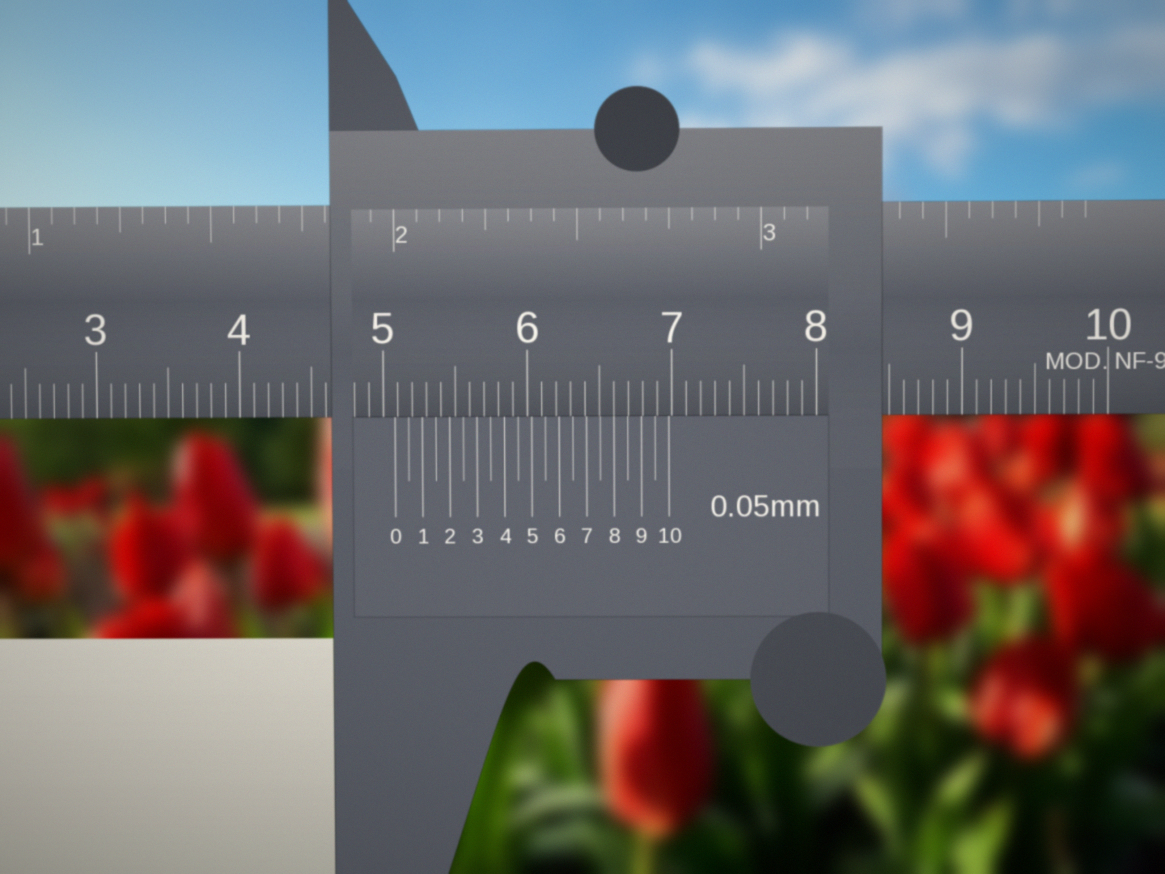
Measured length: 50.8 mm
